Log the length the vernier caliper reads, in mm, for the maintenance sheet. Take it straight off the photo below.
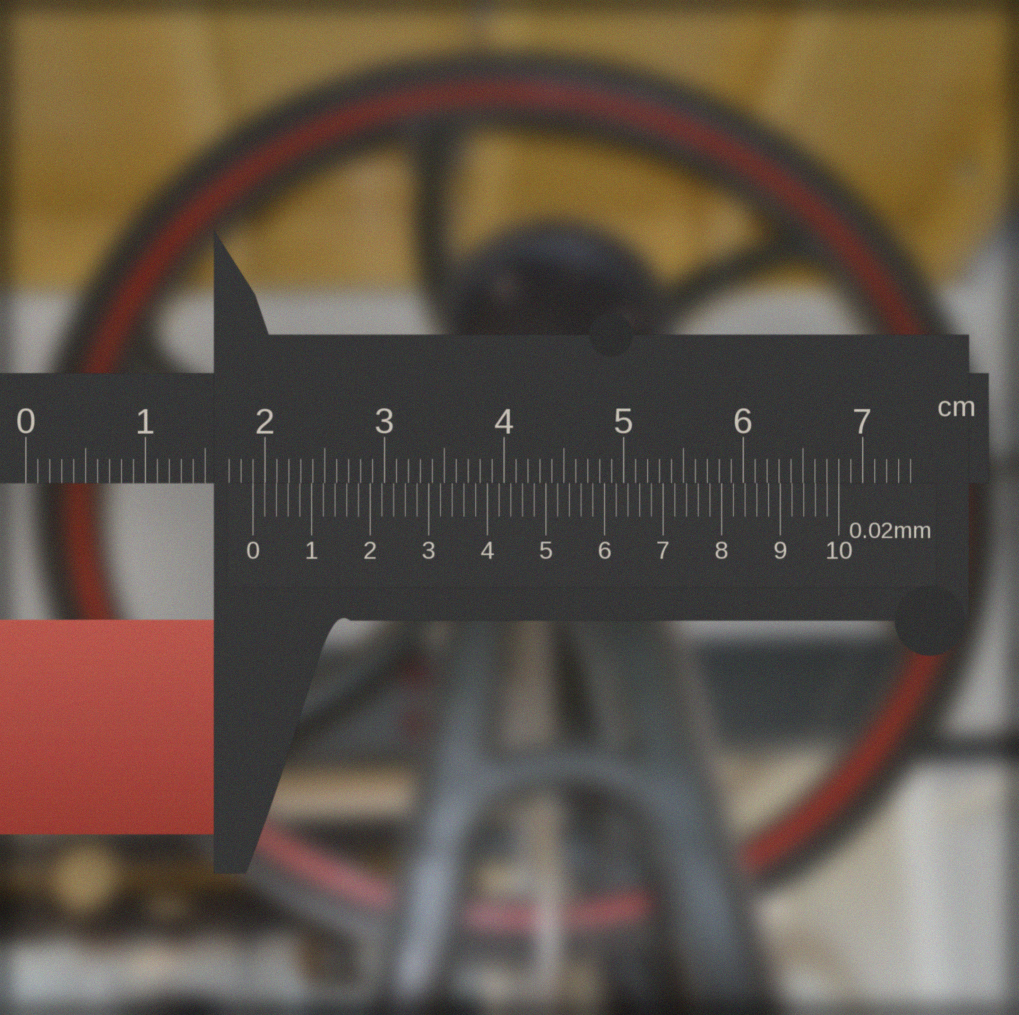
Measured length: 19.0 mm
